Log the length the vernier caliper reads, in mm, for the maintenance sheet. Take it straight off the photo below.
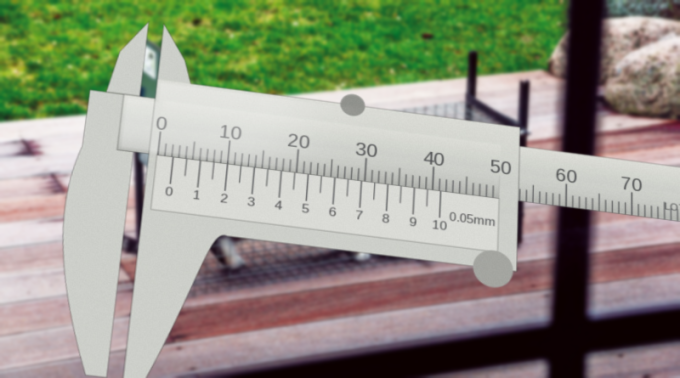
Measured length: 2.2 mm
